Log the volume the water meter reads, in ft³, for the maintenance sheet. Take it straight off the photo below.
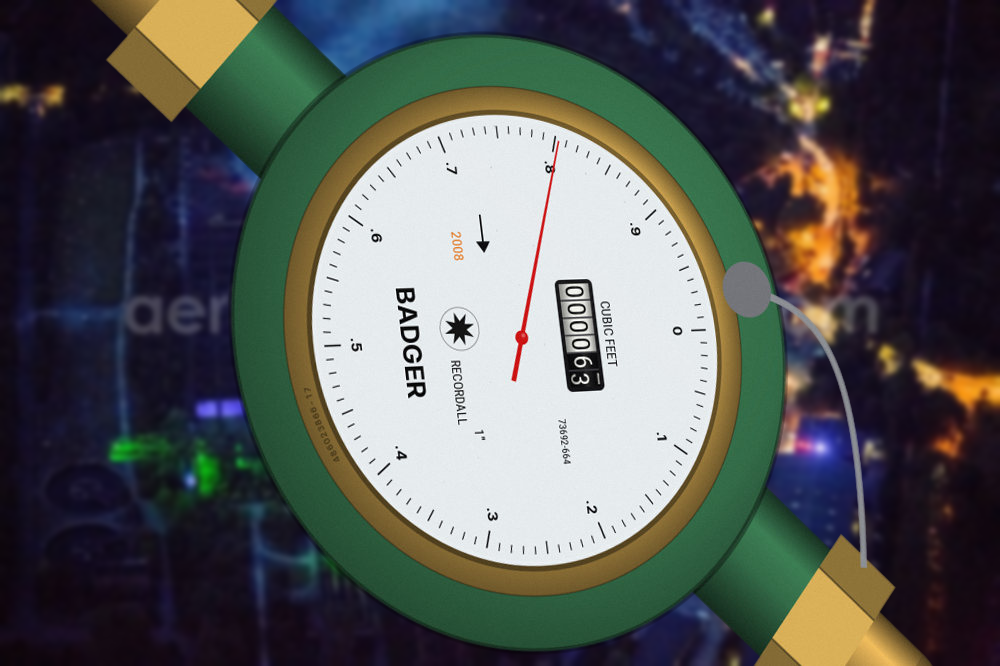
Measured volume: 62.80 ft³
